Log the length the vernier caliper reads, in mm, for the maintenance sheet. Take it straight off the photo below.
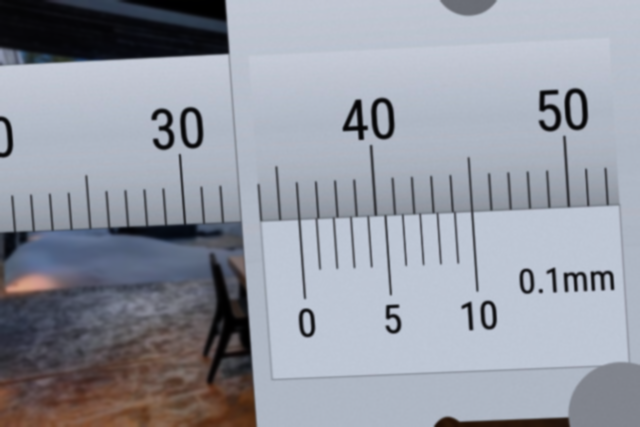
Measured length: 36.0 mm
